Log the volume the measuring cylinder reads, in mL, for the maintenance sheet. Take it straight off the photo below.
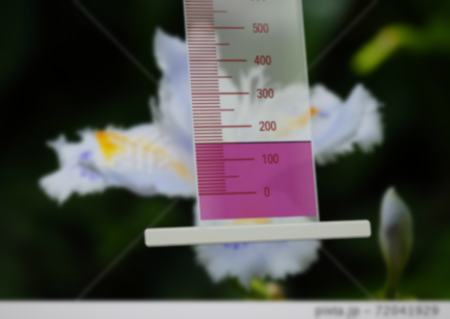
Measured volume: 150 mL
